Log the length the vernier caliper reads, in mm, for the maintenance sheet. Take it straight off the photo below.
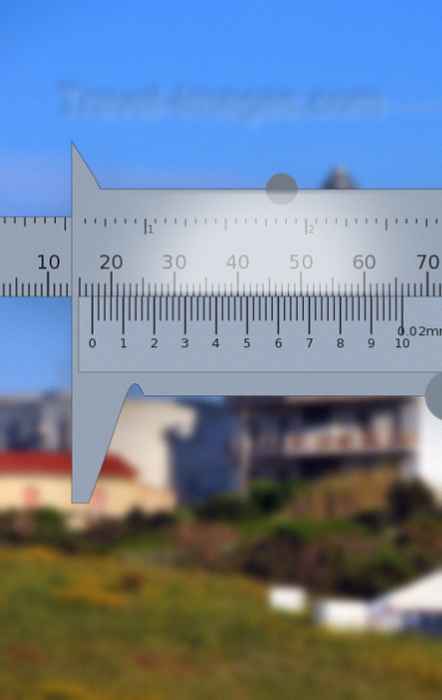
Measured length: 17.0 mm
